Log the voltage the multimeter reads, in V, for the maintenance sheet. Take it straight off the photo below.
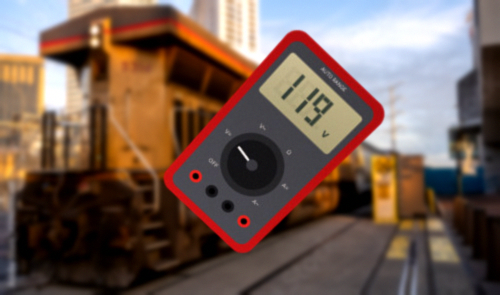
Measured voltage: 119 V
